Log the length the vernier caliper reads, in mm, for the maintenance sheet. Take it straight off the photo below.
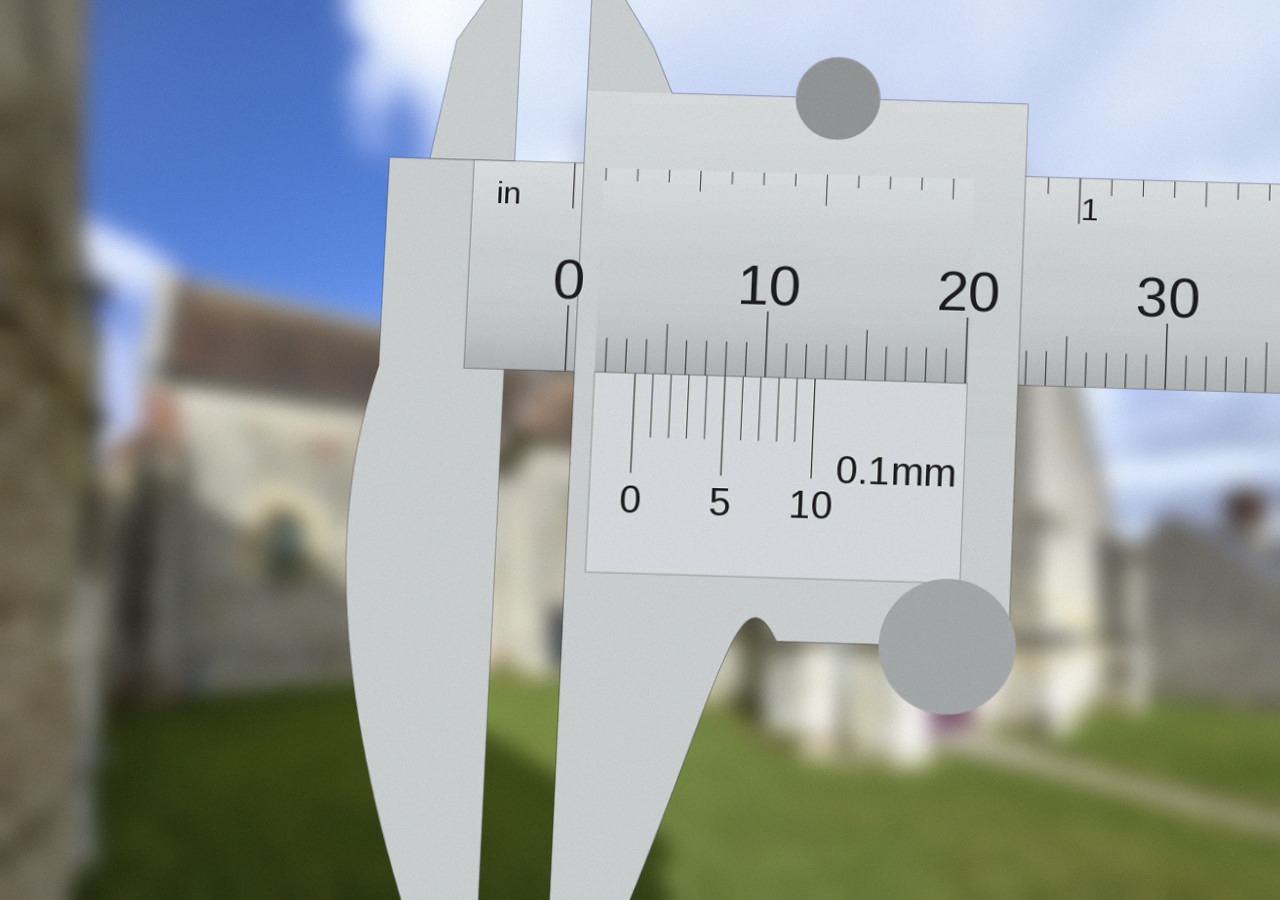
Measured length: 3.5 mm
